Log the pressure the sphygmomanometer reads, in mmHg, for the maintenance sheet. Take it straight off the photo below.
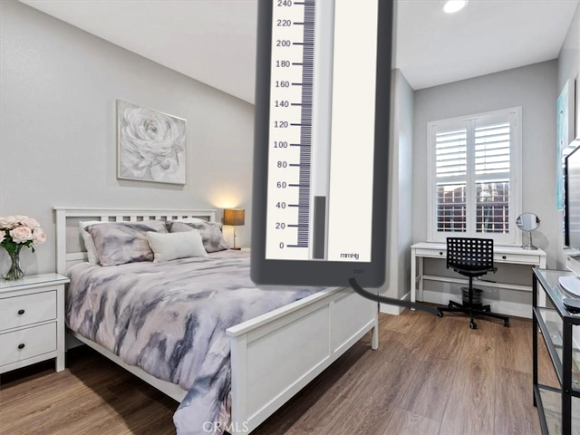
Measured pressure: 50 mmHg
